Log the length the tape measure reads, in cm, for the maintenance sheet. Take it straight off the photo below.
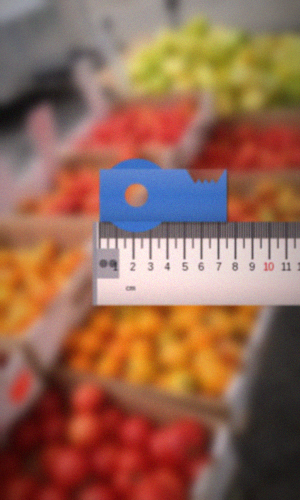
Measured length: 7.5 cm
